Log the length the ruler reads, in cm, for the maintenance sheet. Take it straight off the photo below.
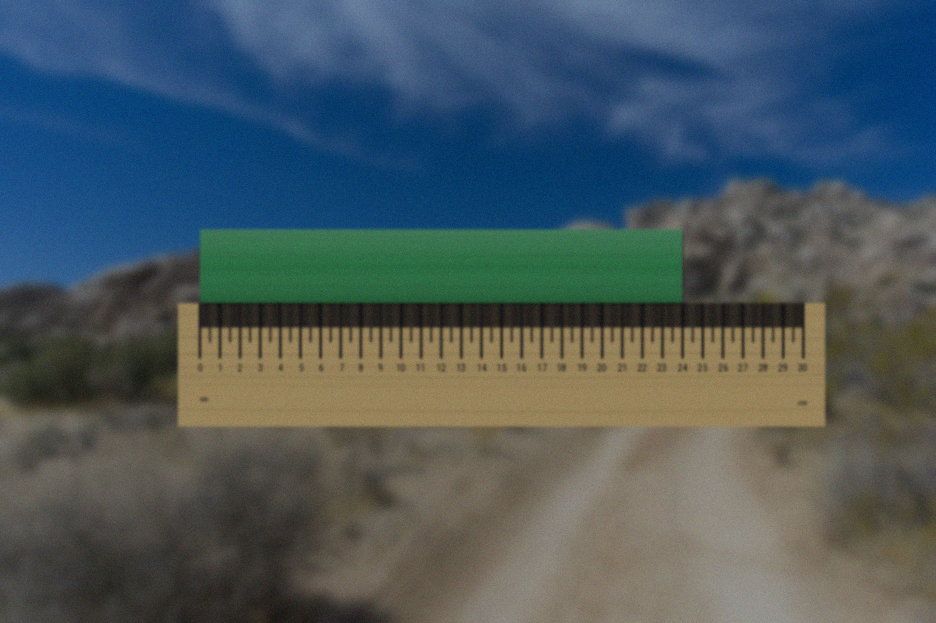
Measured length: 24 cm
